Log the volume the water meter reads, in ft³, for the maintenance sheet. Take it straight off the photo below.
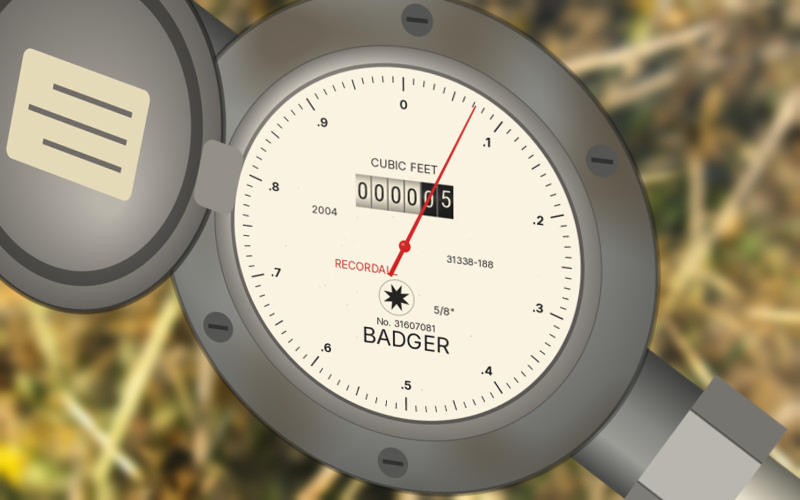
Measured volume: 5.07 ft³
